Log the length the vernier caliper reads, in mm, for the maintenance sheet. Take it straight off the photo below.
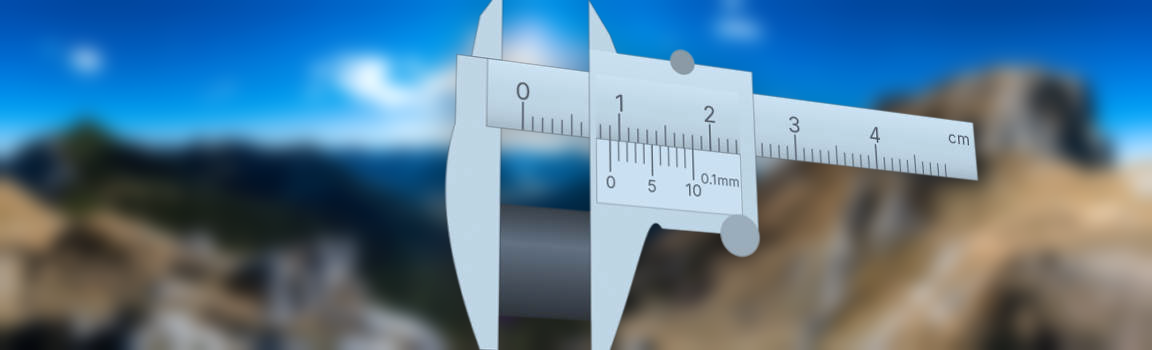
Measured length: 9.0 mm
